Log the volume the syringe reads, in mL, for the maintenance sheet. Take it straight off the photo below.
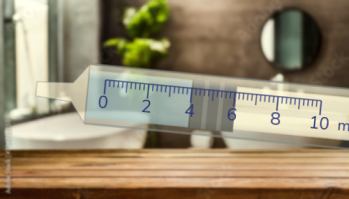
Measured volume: 4 mL
